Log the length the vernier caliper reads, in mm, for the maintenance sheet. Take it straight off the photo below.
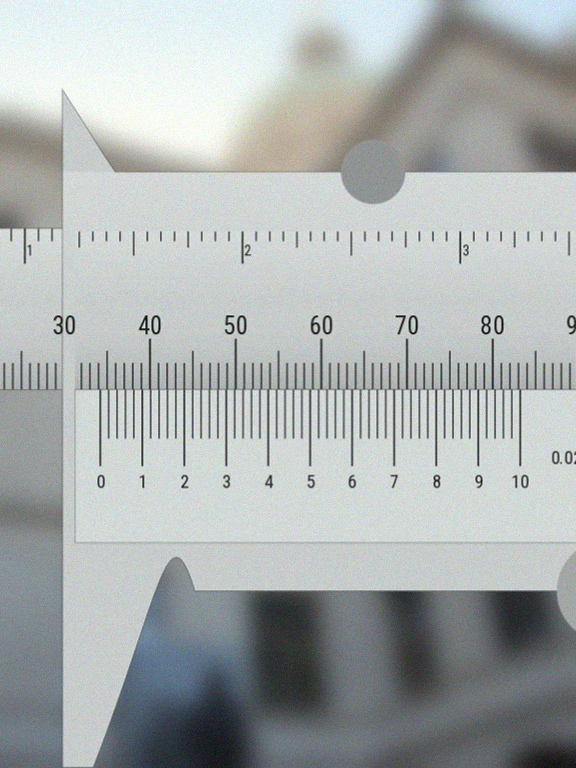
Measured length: 34.2 mm
